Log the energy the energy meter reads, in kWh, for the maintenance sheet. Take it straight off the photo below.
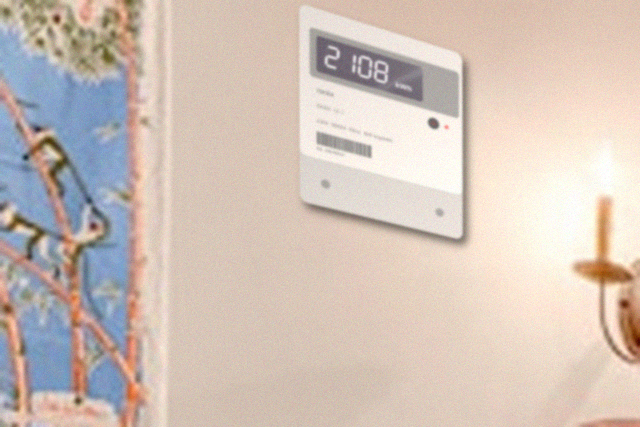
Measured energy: 2108 kWh
